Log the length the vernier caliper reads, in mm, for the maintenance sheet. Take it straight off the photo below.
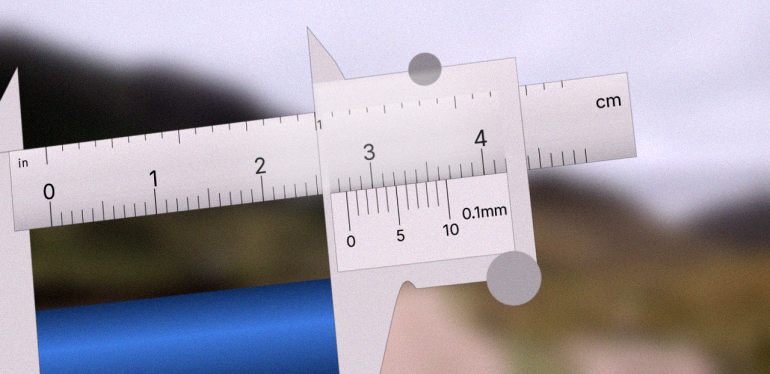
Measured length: 27.6 mm
